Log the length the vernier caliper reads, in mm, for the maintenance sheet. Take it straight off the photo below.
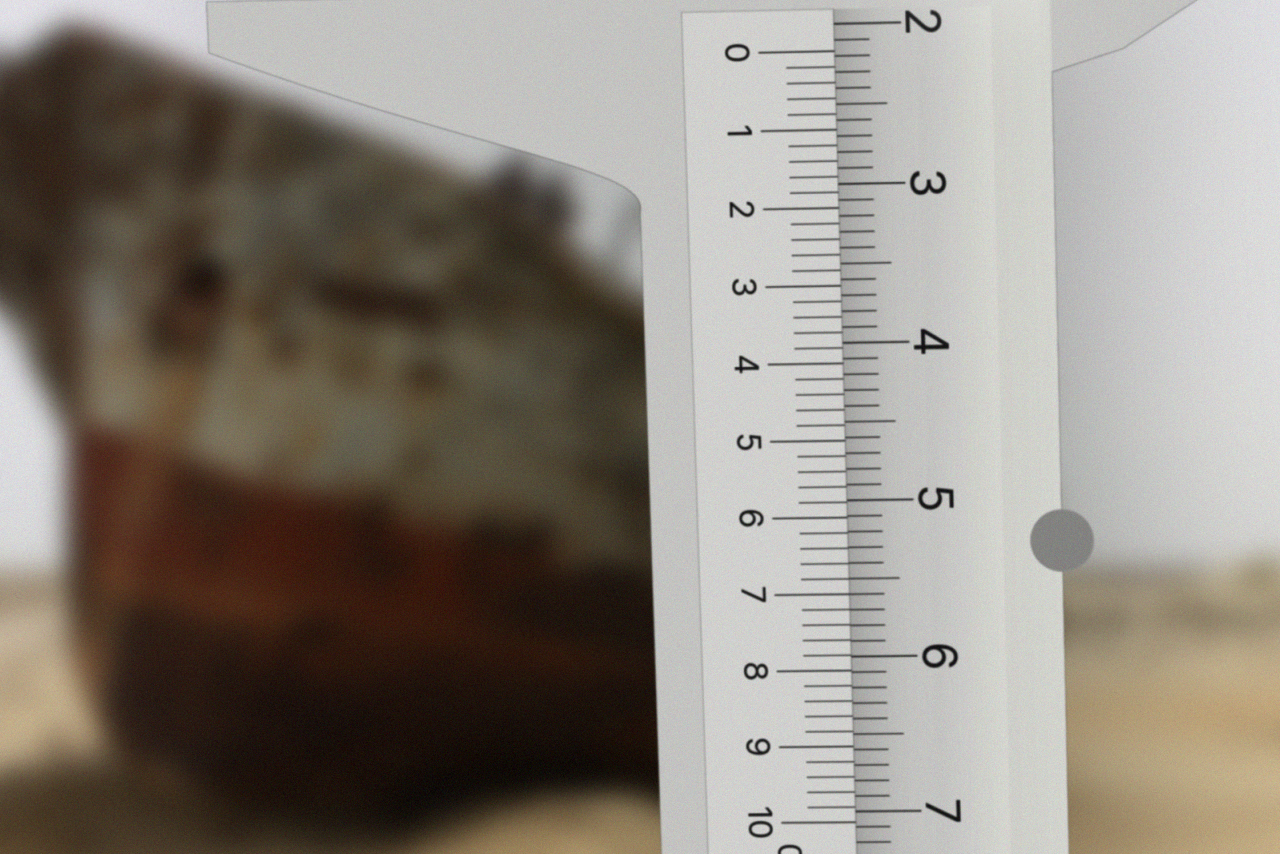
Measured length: 21.7 mm
